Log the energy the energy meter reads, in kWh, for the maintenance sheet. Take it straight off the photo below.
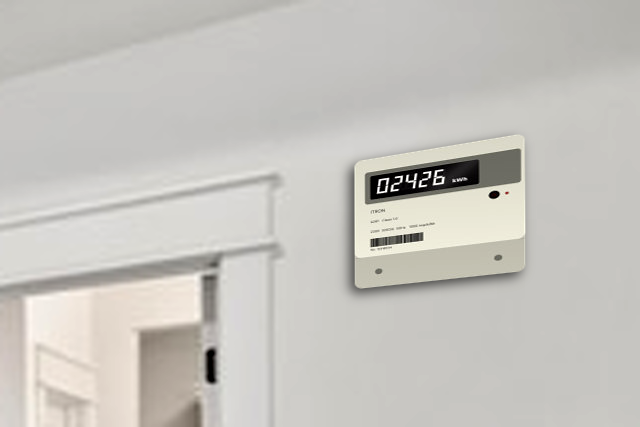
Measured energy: 2426 kWh
